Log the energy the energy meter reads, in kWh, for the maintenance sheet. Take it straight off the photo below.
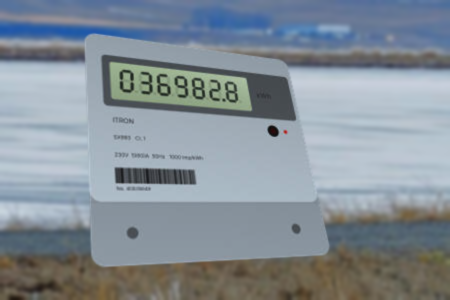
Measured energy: 36982.8 kWh
